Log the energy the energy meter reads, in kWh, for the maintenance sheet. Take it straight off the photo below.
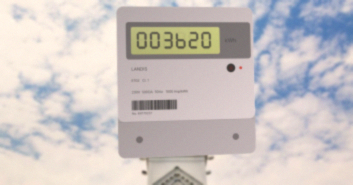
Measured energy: 3620 kWh
